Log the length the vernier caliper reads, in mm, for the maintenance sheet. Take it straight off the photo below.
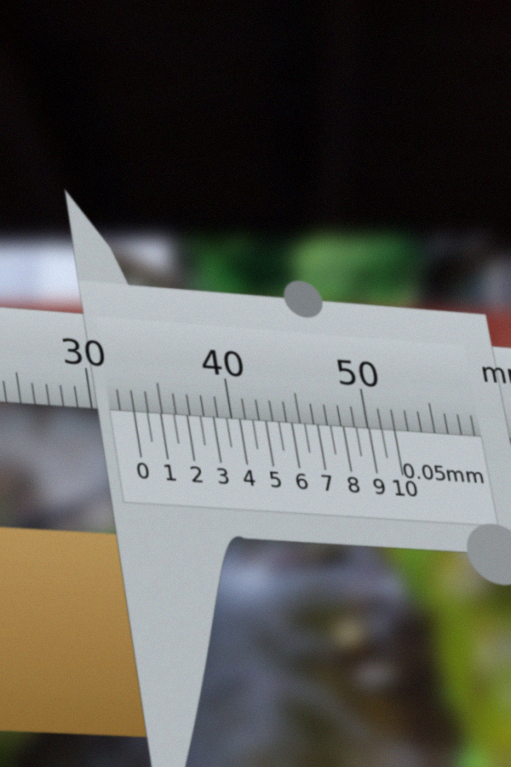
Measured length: 33.0 mm
